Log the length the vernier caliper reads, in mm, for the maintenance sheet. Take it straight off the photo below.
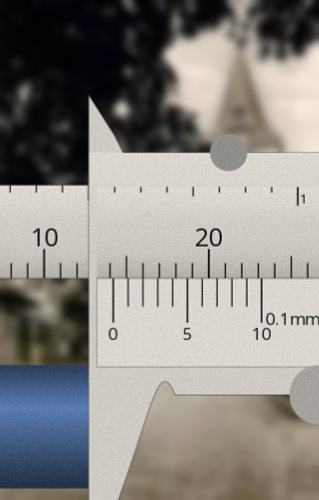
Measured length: 14.2 mm
